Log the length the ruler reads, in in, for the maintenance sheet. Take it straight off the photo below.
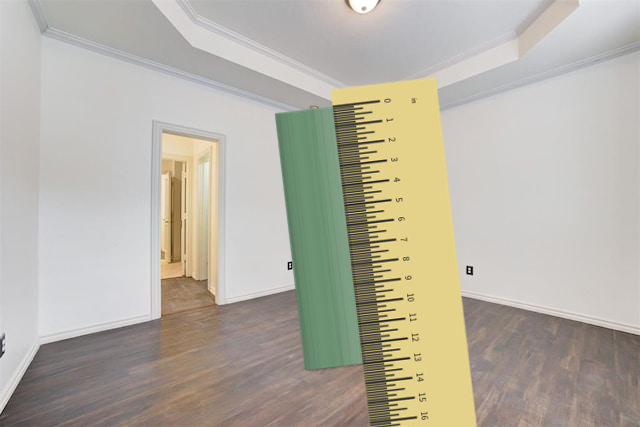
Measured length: 13 in
